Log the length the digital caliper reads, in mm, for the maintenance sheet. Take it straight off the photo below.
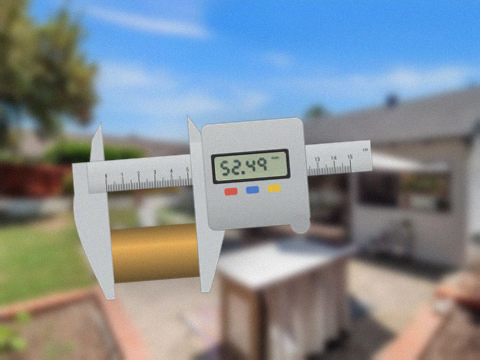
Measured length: 52.49 mm
